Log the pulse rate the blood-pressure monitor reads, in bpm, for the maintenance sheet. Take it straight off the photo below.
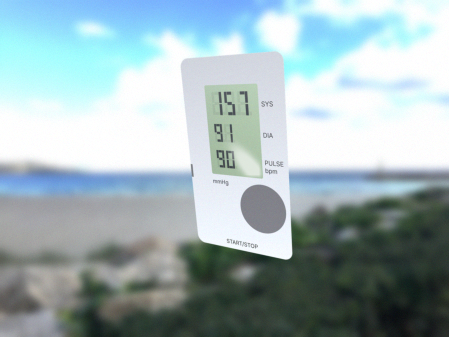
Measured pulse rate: 90 bpm
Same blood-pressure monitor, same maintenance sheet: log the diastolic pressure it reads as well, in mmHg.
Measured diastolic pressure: 91 mmHg
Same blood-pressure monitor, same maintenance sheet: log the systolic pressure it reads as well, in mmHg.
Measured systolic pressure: 157 mmHg
